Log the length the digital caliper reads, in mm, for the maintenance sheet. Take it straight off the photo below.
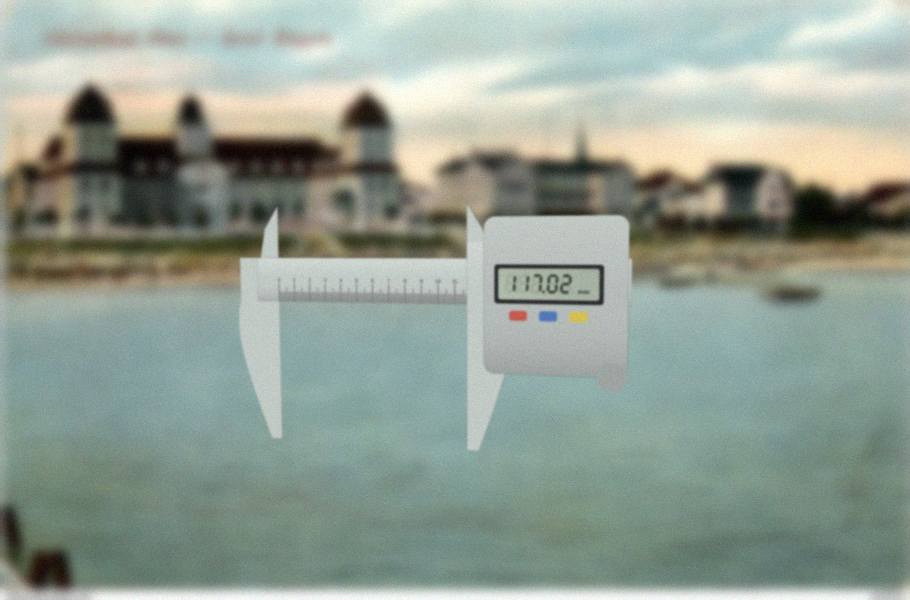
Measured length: 117.02 mm
